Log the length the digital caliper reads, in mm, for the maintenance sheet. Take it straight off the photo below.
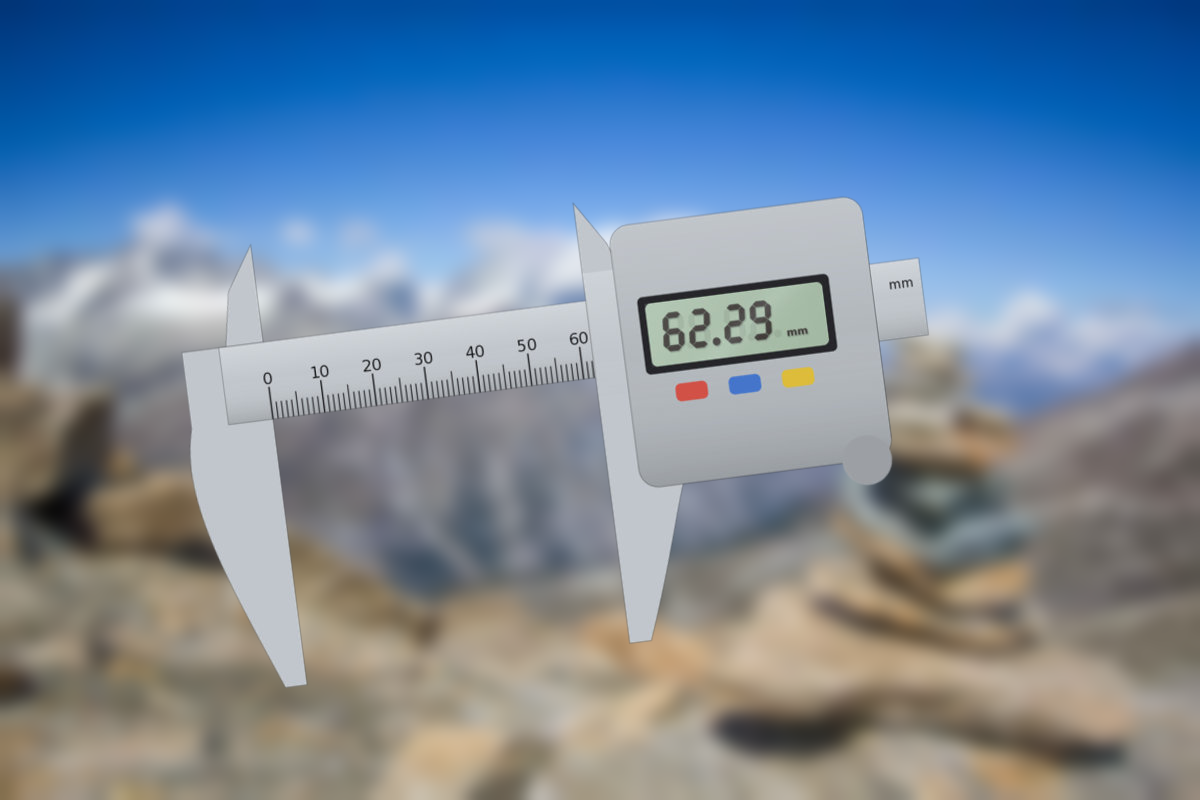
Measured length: 62.29 mm
